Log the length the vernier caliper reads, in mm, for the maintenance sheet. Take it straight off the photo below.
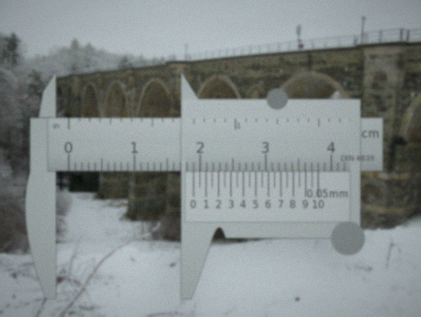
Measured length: 19.0 mm
